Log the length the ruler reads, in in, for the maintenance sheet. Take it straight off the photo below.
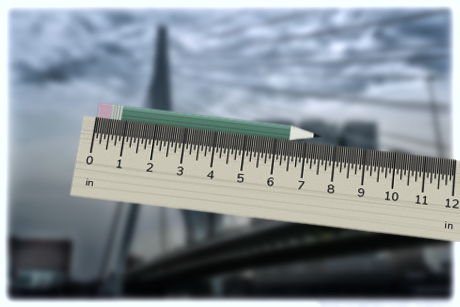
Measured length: 7.5 in
